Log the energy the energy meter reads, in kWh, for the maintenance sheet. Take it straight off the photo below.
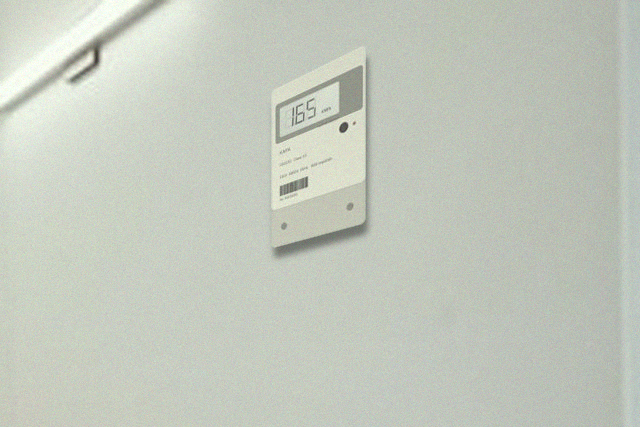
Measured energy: 165 kWh
